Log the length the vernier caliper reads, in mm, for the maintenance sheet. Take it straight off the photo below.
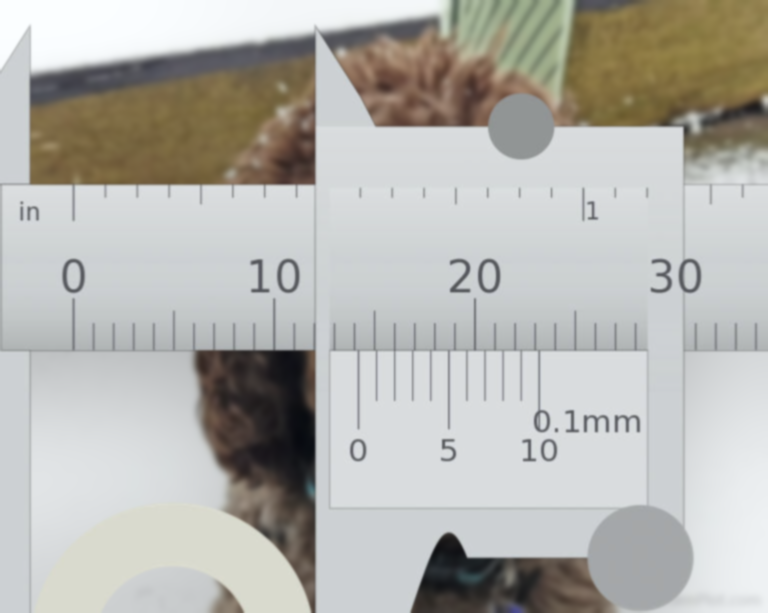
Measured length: 14.2 mm
